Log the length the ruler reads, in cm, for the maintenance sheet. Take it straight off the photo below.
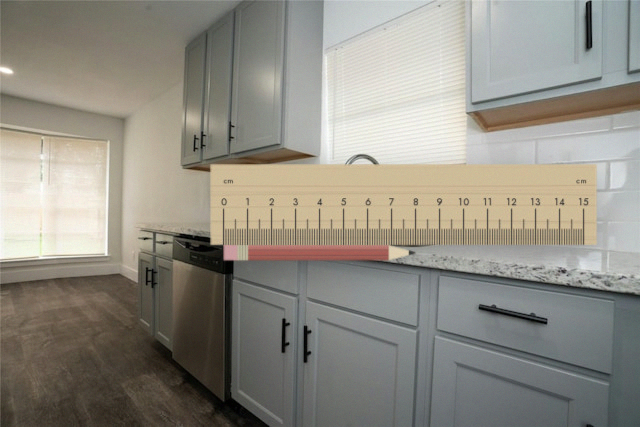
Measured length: 8 cm
